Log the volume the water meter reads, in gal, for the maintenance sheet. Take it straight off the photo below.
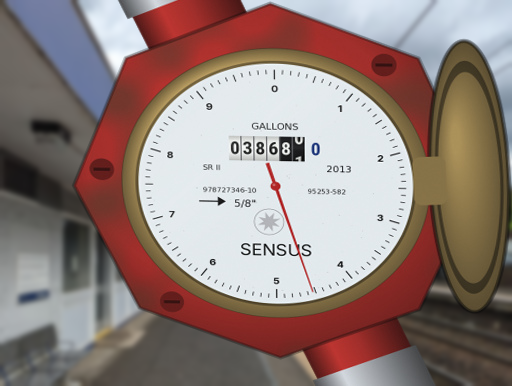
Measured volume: 386804.5 gal
